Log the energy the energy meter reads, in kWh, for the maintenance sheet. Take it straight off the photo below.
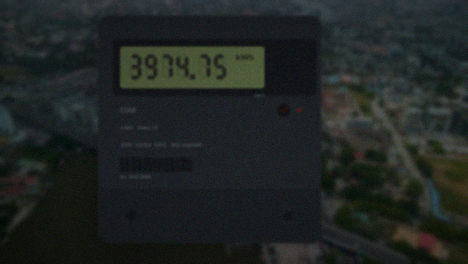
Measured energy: 3974.75 kWh
